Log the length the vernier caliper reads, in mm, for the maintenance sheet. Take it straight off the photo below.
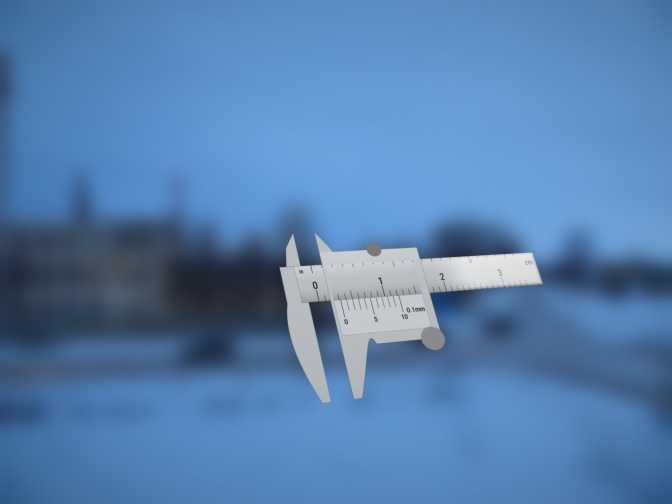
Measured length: 3.2 mm
